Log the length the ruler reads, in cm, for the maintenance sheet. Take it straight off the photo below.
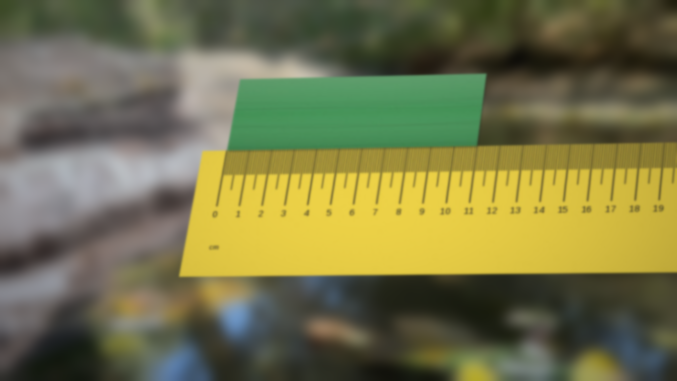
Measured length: 11 cm
